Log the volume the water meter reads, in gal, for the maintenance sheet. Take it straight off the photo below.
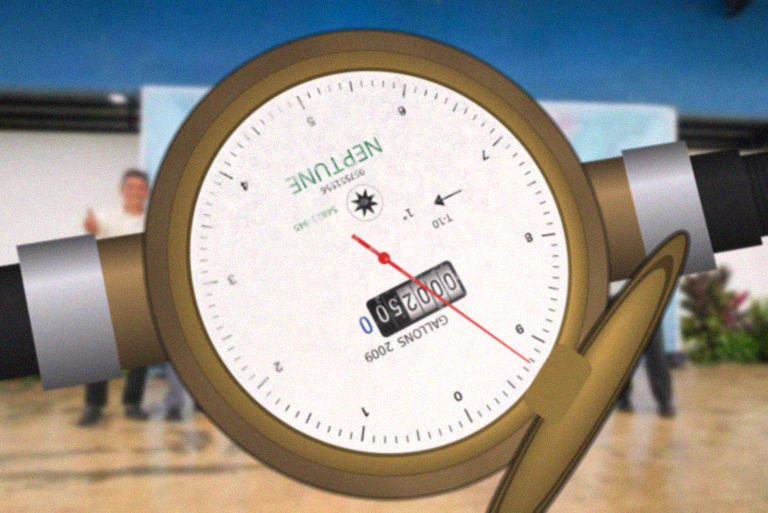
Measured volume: 2499.2 gal
